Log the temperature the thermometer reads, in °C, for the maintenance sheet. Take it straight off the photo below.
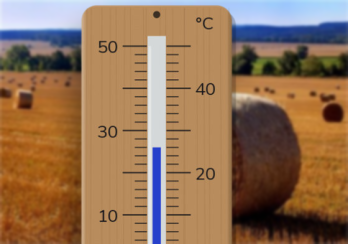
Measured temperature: 26 °C
